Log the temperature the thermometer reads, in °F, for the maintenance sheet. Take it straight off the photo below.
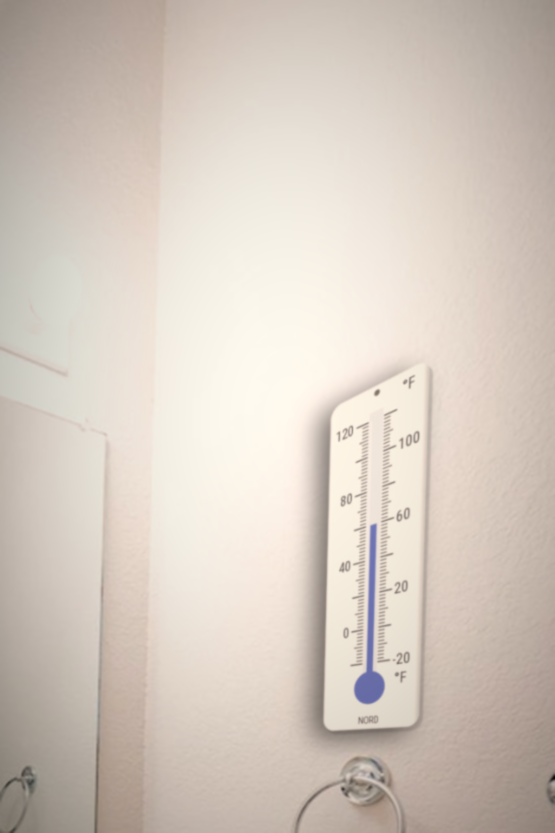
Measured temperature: 60 °F
